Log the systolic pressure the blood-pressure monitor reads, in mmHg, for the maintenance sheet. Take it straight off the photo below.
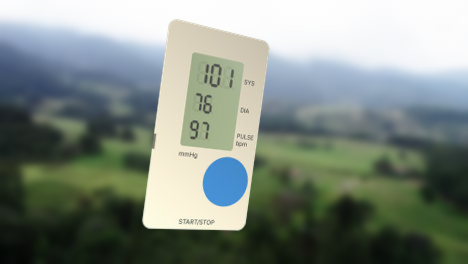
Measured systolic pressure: 101 mmHg
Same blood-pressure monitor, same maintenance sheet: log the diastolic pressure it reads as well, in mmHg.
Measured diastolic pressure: 76 mmHg
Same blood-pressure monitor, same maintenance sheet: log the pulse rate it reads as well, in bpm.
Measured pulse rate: 97 bpm
